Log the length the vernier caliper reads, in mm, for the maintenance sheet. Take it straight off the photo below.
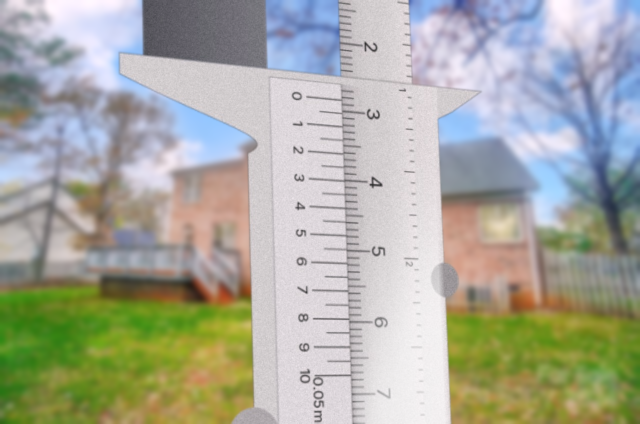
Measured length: 28.4 mm
